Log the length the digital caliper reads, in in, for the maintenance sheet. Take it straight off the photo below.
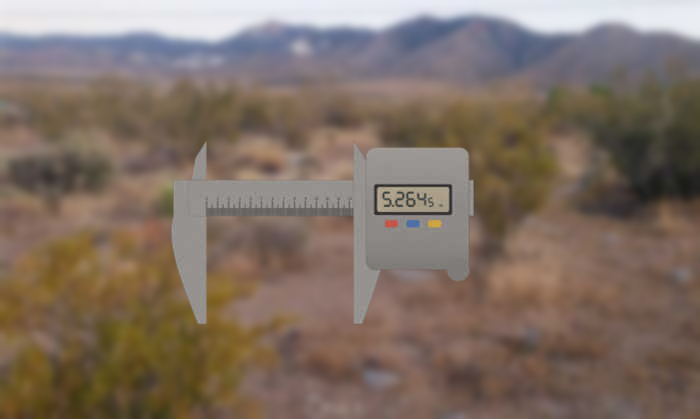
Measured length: 5.2645 in
